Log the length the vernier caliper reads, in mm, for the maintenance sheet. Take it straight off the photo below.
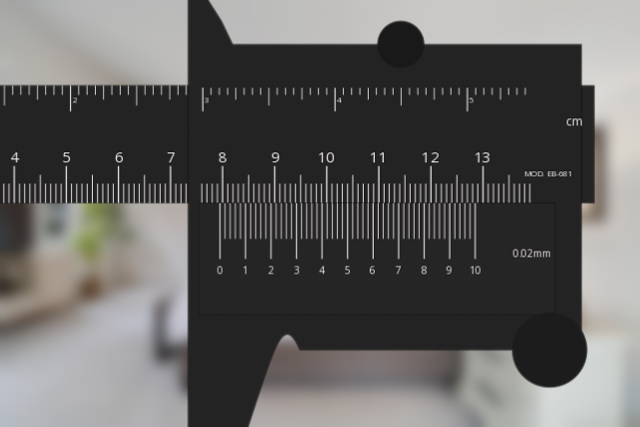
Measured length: 79.5 mm
